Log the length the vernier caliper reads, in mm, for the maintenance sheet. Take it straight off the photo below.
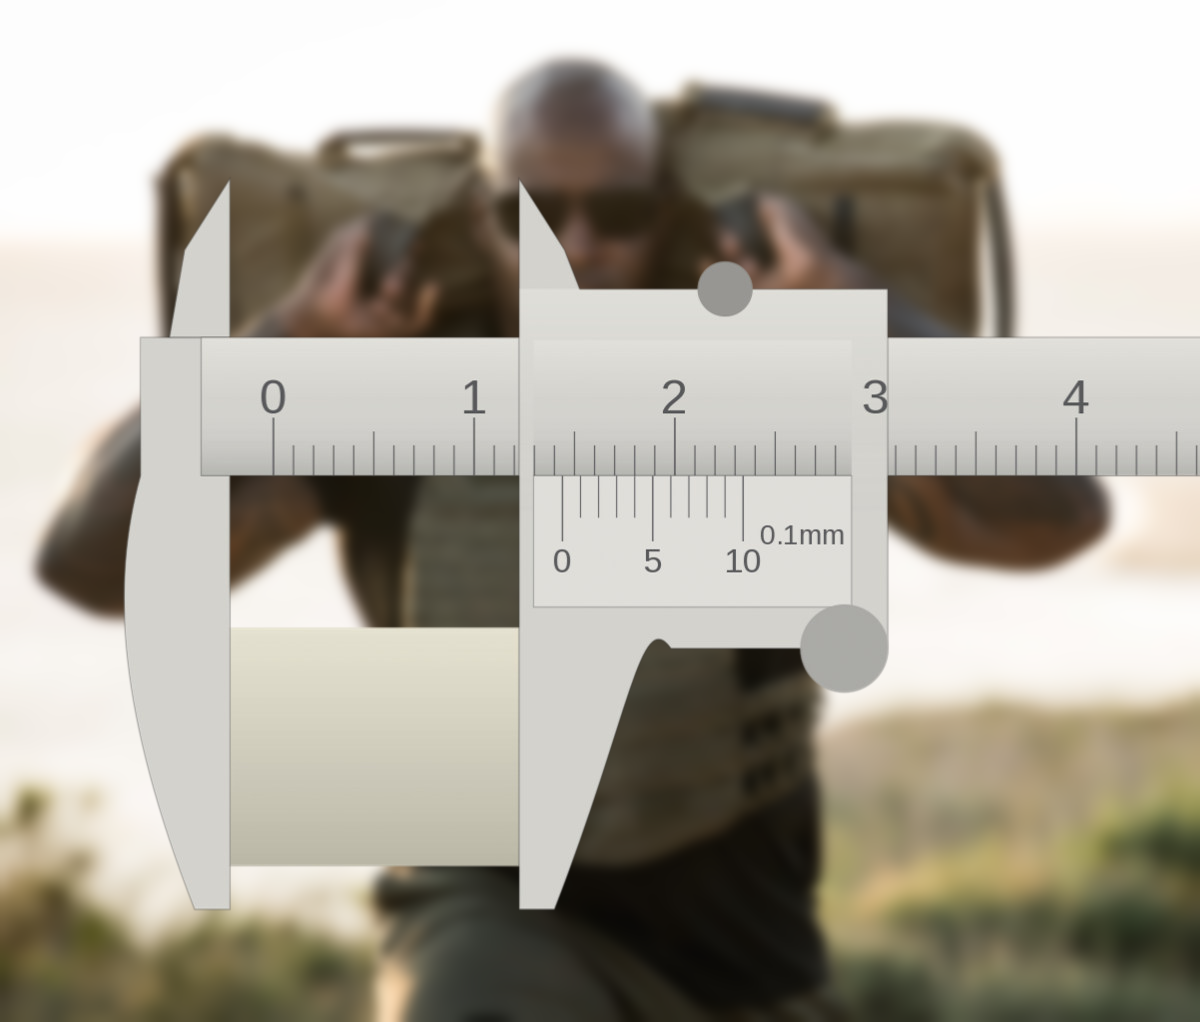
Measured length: 14.4 mm
